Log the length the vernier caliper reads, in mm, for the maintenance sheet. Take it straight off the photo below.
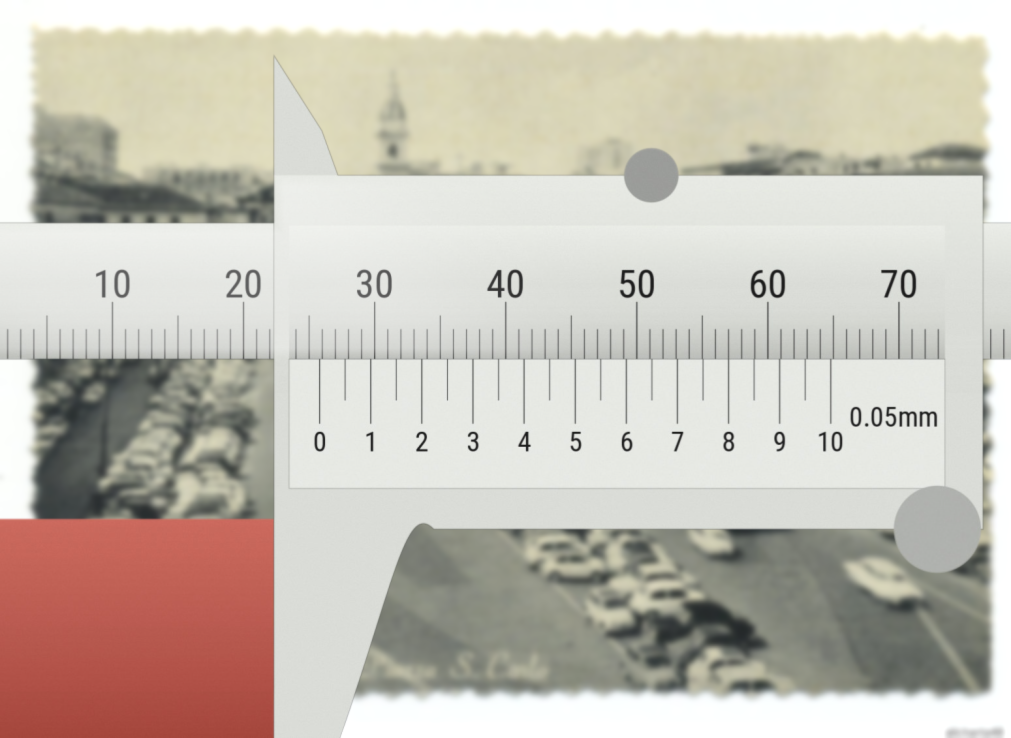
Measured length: 25.8 mm
